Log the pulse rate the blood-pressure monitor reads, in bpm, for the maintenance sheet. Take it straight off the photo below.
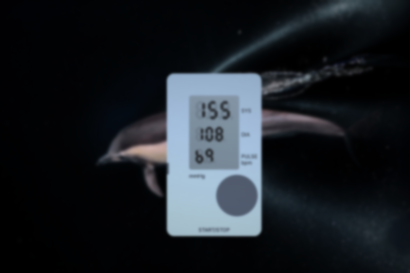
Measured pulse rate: 69 bpm
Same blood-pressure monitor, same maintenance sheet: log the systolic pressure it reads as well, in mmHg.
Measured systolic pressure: 155 mmHg
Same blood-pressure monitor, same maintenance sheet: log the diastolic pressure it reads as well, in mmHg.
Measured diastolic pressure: 108 mmHg
